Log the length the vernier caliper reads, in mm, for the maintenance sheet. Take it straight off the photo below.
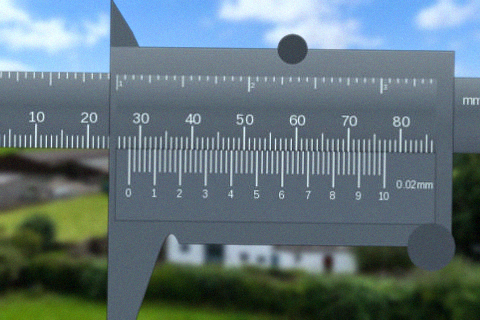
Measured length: 28.0 mm
